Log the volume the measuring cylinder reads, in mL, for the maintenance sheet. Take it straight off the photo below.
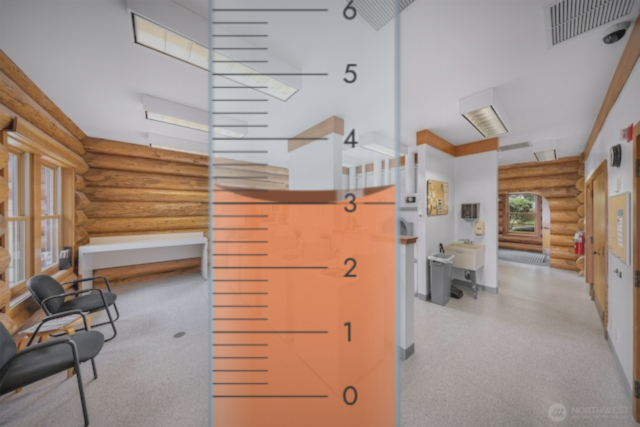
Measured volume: 3 mL
